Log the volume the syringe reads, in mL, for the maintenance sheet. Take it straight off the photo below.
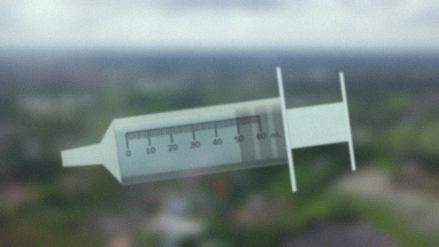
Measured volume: 50 mL
